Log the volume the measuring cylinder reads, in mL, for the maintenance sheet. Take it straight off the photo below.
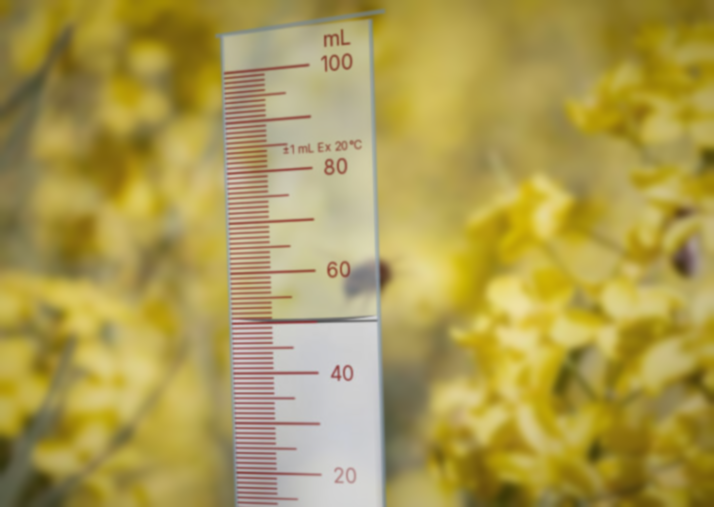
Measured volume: 50 mL
